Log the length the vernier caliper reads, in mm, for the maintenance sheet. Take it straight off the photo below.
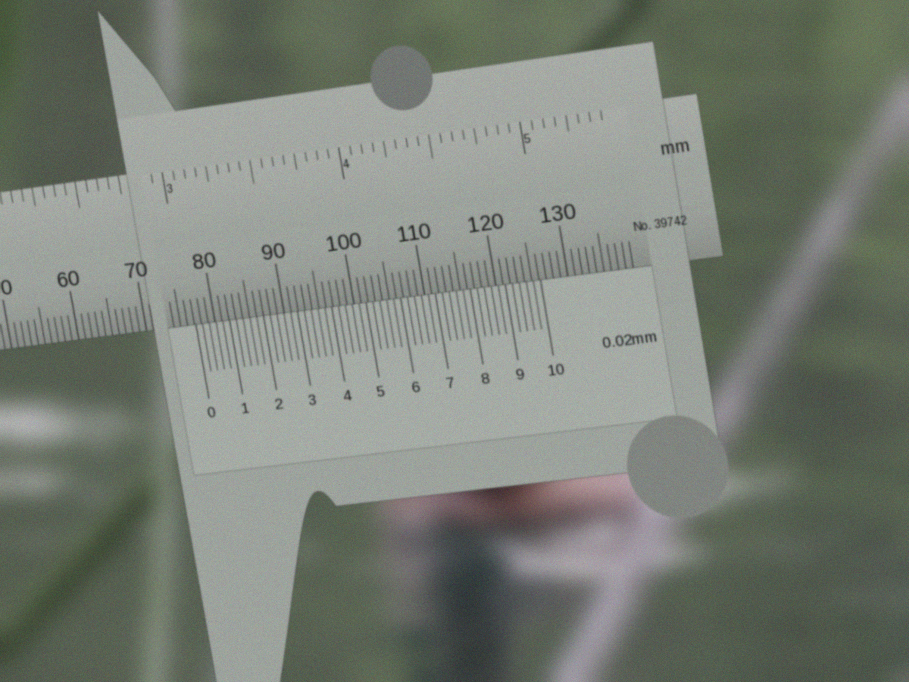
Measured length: 77.2 mm
